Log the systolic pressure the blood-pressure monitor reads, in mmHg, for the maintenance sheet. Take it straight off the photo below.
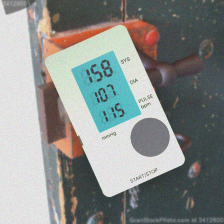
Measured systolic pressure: 158 mmHg
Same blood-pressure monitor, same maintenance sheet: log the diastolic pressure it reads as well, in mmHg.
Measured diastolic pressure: 107 mmHg
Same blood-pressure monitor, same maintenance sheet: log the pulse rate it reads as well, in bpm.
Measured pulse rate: 115 bpm
